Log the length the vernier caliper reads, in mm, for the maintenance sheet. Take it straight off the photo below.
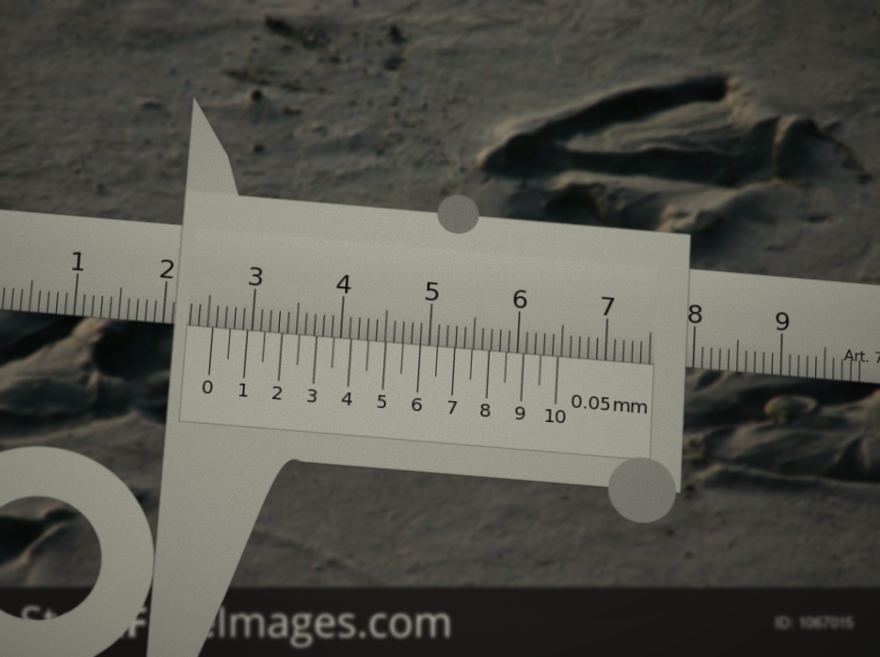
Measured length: 25.6 mm
